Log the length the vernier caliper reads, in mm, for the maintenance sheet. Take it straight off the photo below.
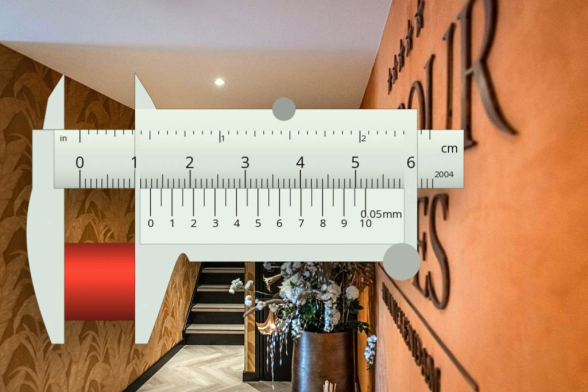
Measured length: 12.8 mm
